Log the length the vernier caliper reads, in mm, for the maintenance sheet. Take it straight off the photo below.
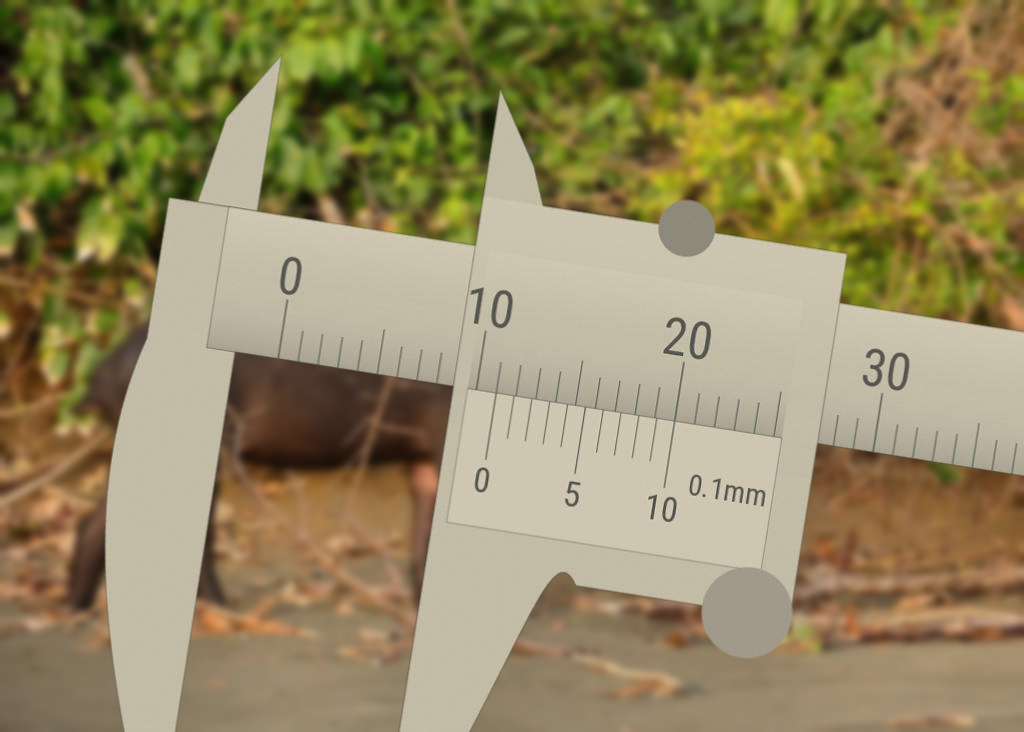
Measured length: 11.0 mm
